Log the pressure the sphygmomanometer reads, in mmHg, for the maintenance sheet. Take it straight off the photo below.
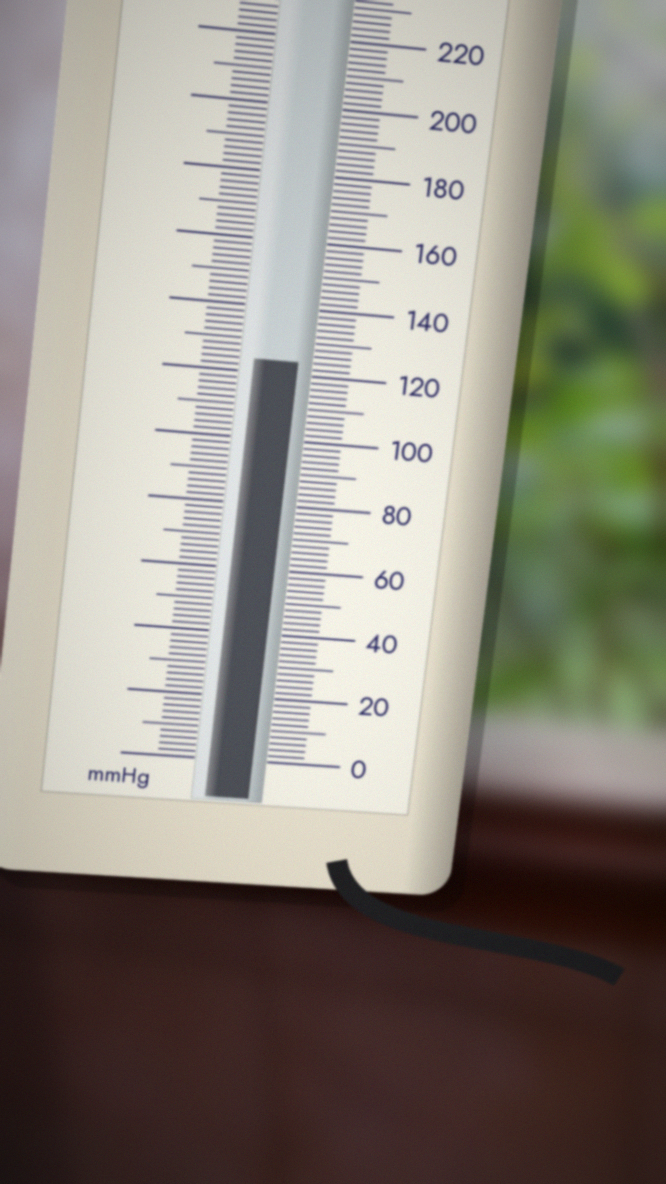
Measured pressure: 124 mmHg
